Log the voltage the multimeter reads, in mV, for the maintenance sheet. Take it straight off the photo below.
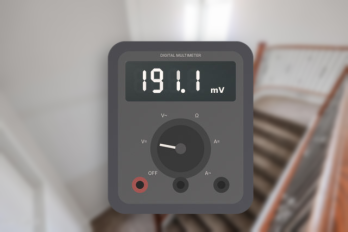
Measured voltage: 191.1 mV
